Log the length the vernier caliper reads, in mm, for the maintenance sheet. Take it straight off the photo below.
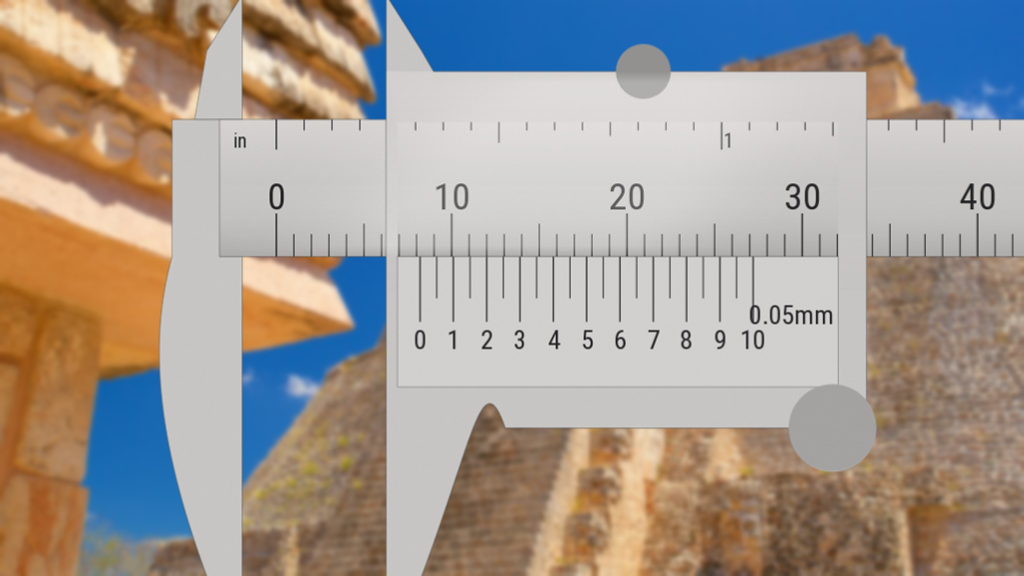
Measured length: 8.2 mm
